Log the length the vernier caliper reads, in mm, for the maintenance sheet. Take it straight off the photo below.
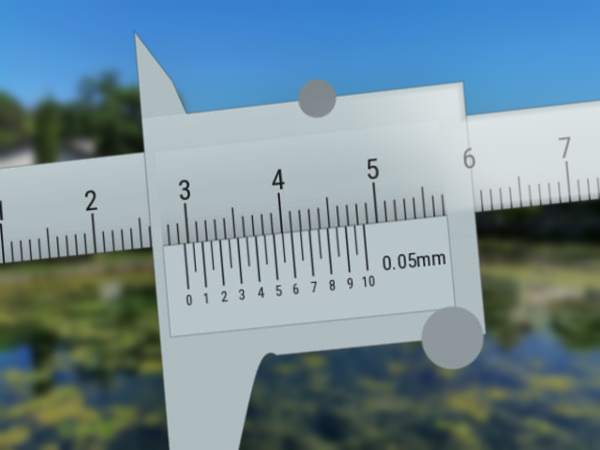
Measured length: 29.6 mm
